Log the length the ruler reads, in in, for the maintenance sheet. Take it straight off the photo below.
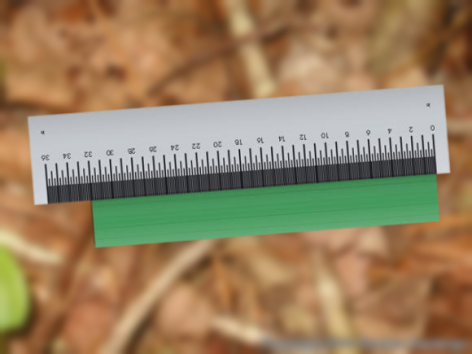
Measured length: 32 in
